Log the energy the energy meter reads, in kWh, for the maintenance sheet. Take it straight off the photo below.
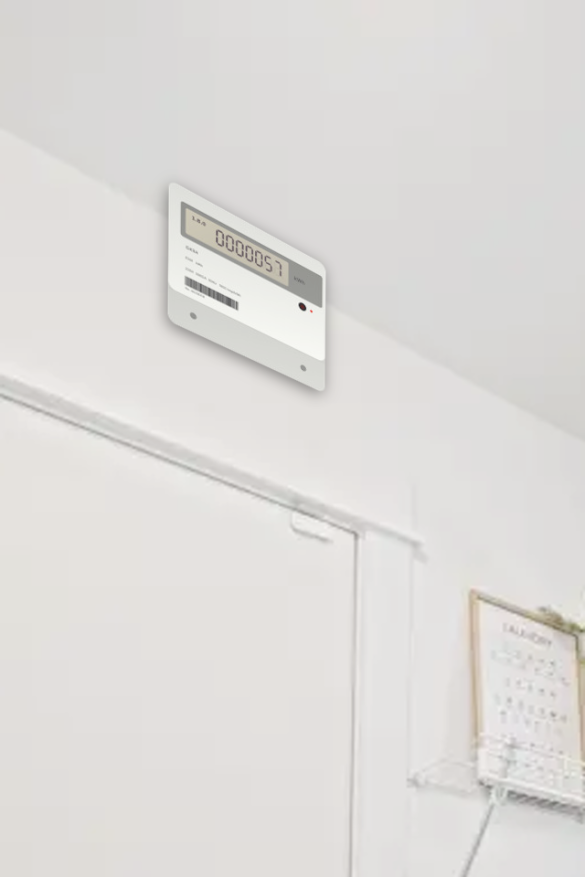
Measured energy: 57 kWh
